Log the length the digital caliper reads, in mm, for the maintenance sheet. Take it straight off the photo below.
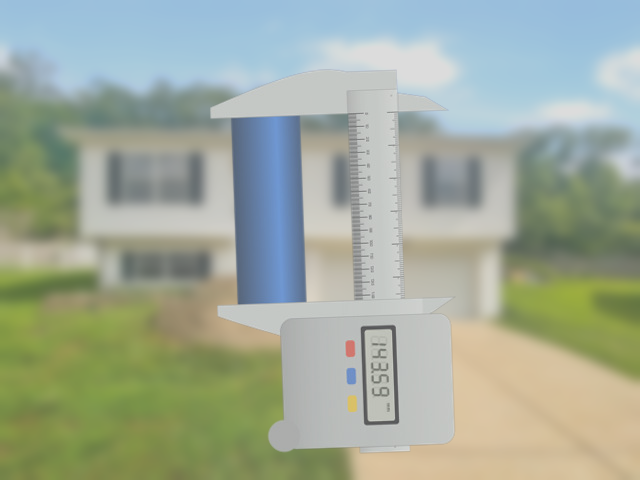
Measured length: 143.59 mm
